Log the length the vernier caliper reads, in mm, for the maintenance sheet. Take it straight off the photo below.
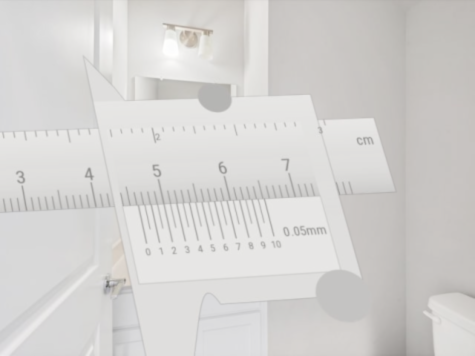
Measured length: 46.2 mm
